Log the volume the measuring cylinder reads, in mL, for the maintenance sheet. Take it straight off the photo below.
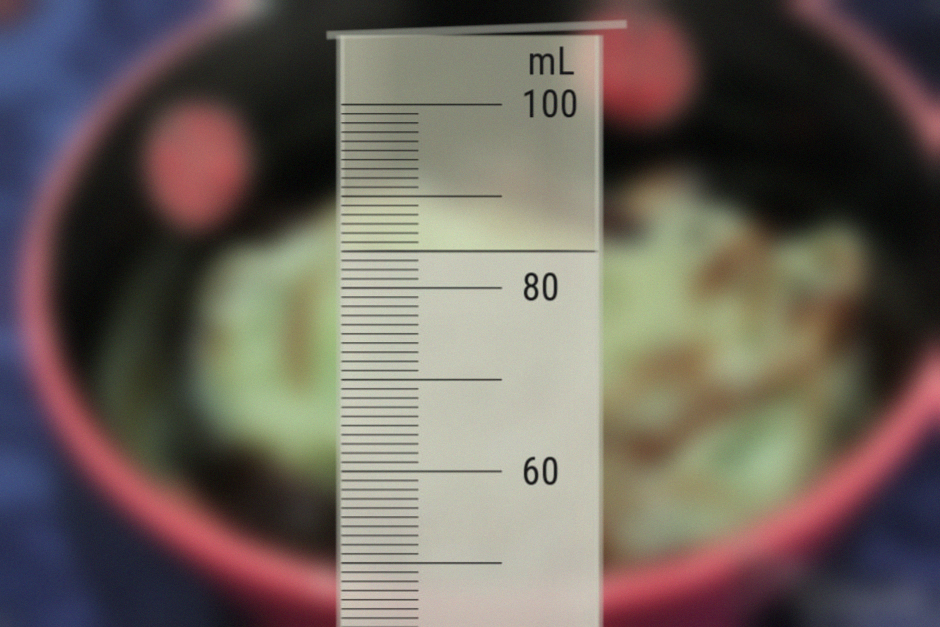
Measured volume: 84 mL
